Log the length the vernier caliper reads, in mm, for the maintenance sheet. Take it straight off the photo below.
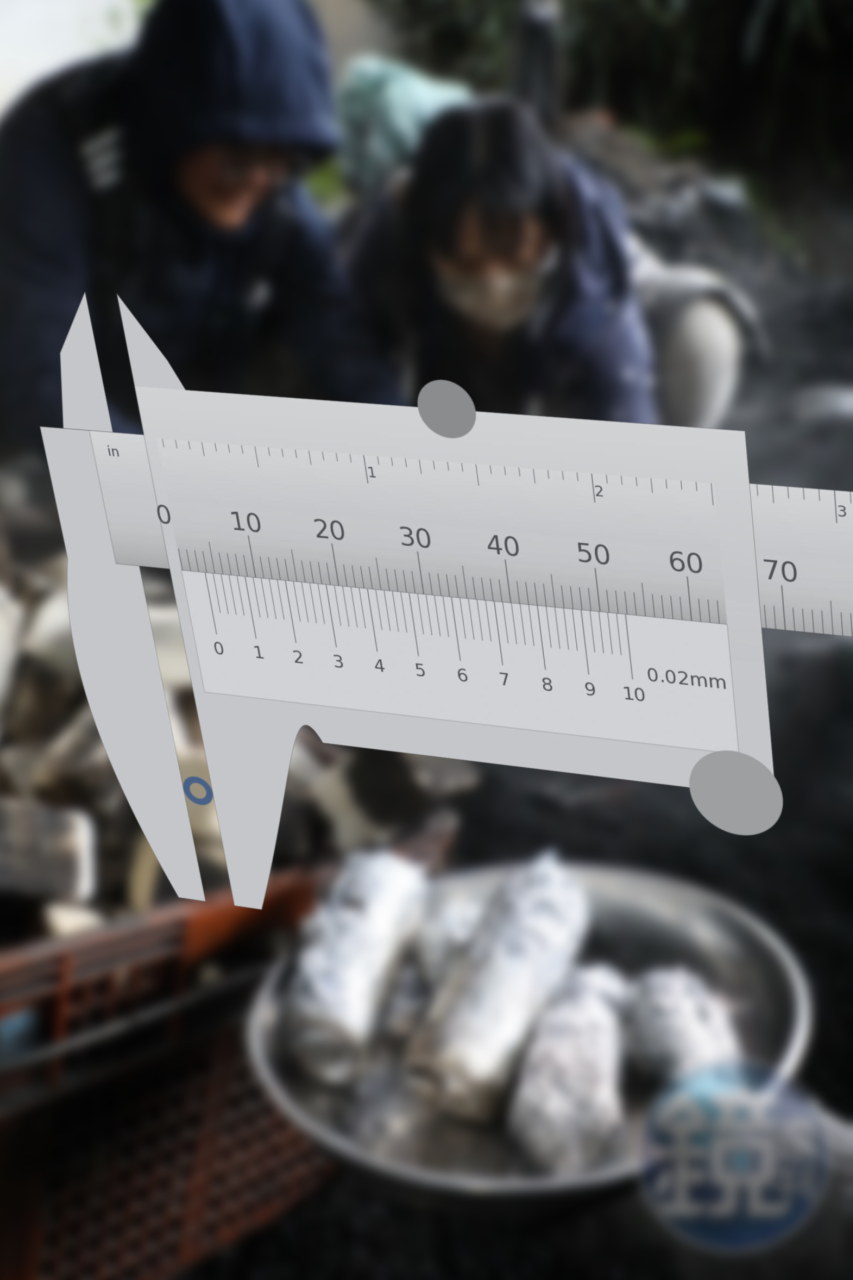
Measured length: 3.8 mm
